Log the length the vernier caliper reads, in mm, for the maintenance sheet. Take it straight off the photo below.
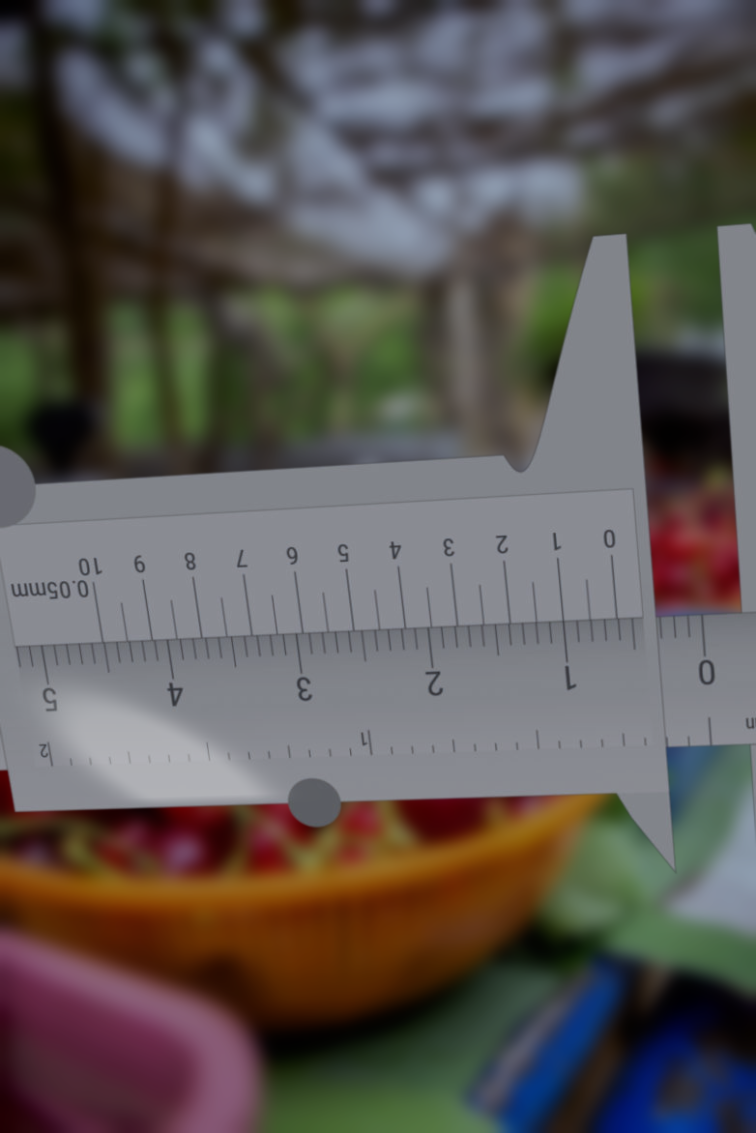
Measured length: 6.1 mm
